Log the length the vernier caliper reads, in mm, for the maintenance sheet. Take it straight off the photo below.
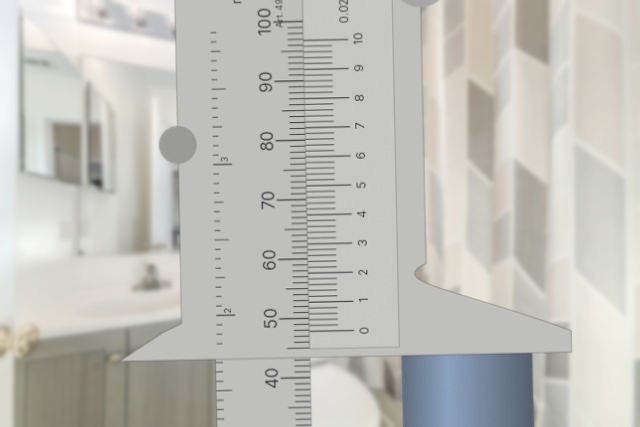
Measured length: 47.8 mm
